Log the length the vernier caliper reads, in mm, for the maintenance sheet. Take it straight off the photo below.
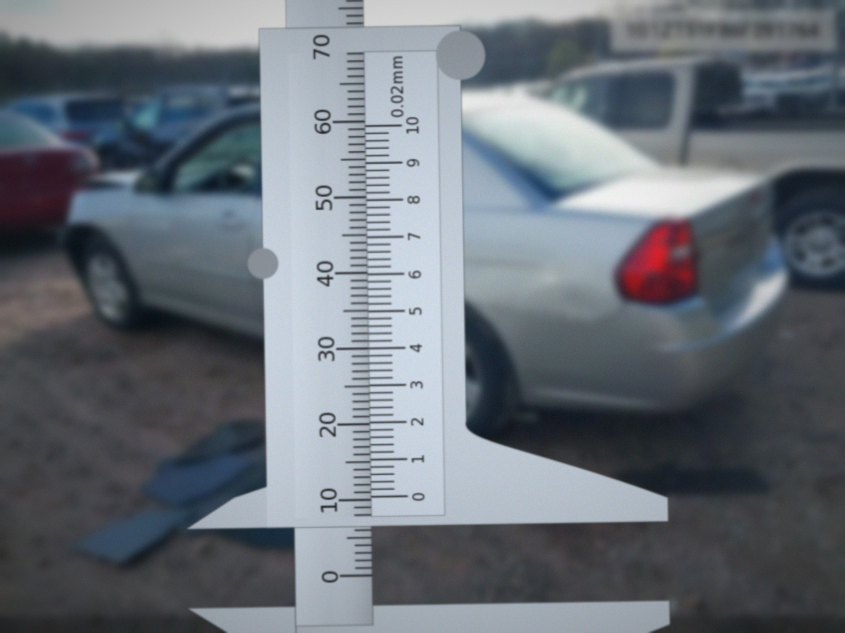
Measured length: 10.4 mm
